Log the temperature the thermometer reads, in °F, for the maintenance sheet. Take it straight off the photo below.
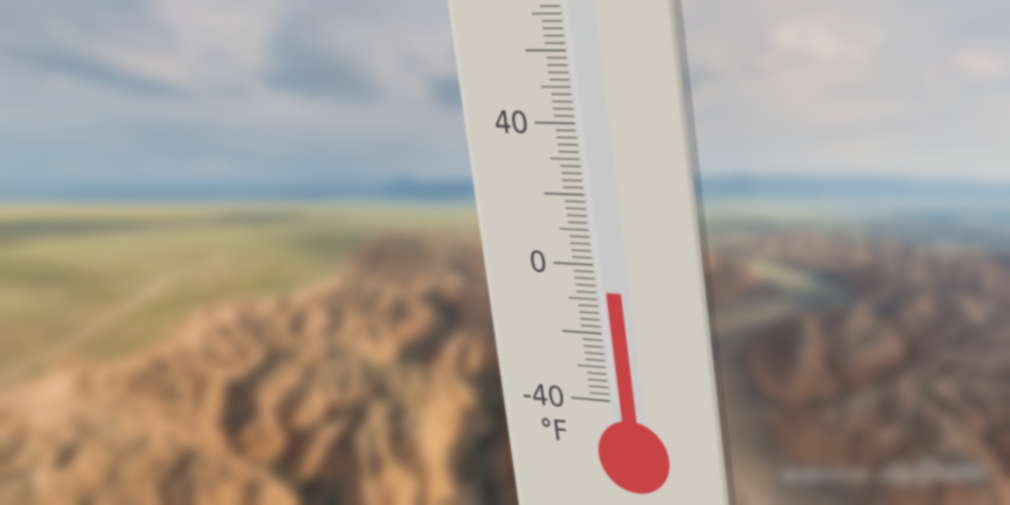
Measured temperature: -8 °F
